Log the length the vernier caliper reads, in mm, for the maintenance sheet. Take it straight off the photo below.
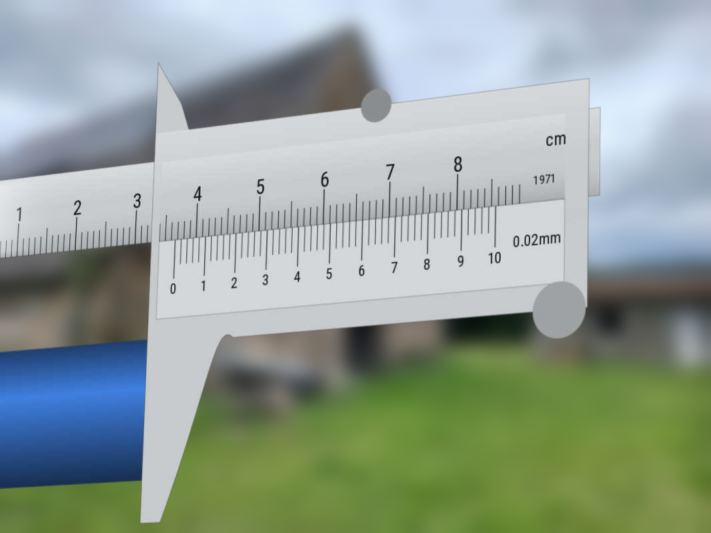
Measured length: 36.6 mm
